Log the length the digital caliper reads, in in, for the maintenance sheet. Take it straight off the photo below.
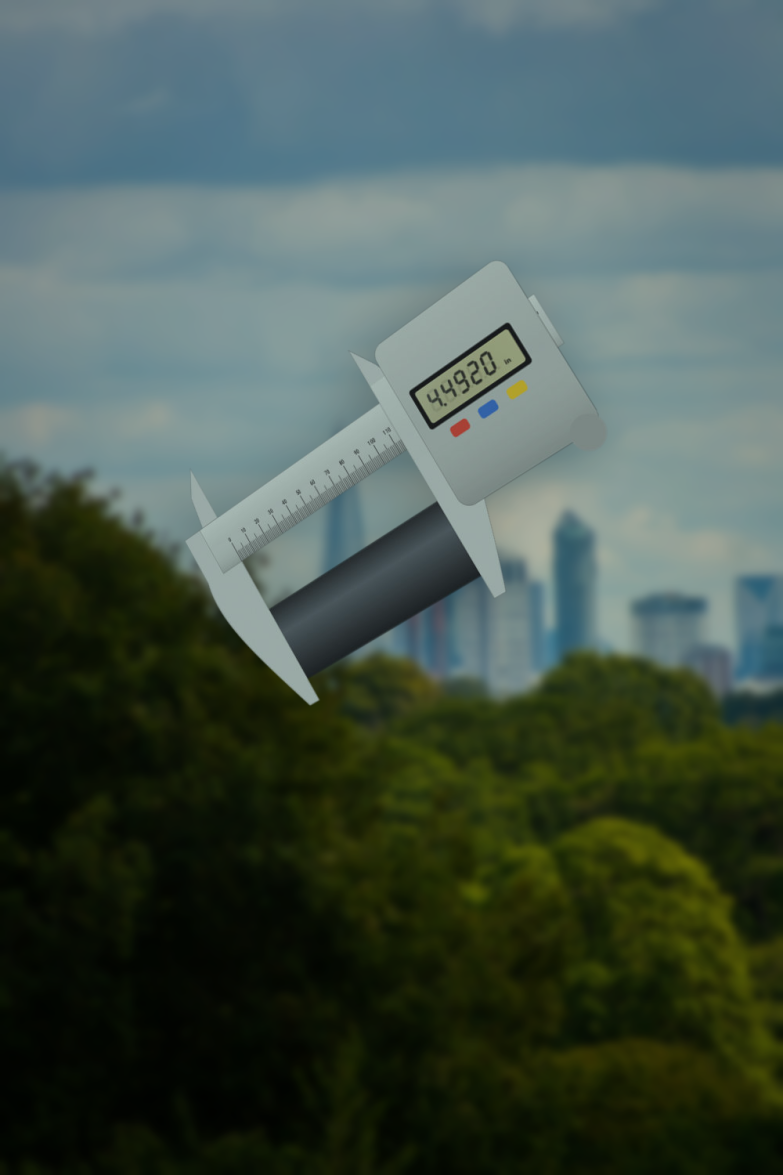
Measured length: 4.4920 in
